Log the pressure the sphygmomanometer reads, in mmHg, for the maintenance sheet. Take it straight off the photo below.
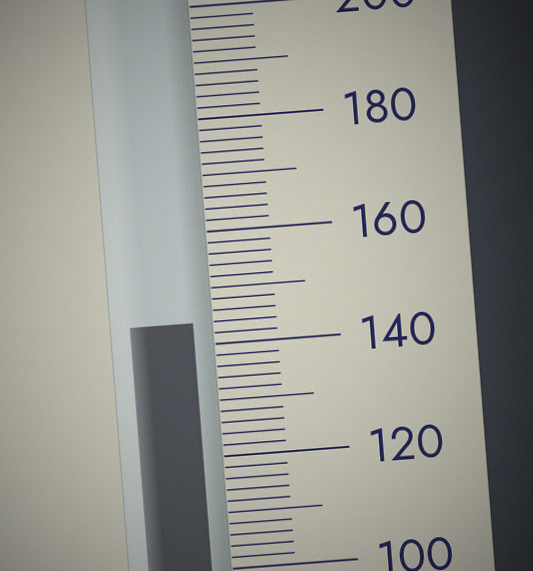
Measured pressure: 144 mmHg
